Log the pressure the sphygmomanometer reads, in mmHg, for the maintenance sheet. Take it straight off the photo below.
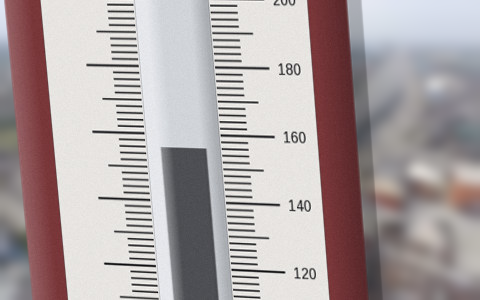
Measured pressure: 156 mmHg
